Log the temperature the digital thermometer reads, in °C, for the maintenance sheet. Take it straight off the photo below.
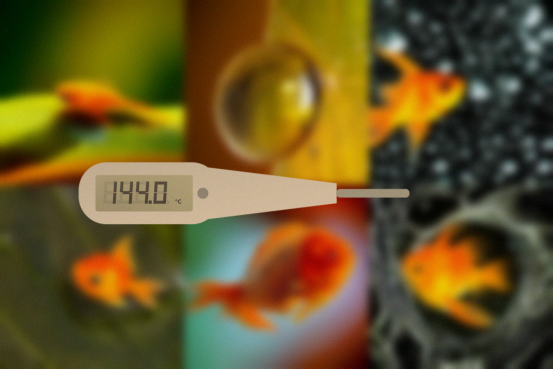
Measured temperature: 144.0 °C
